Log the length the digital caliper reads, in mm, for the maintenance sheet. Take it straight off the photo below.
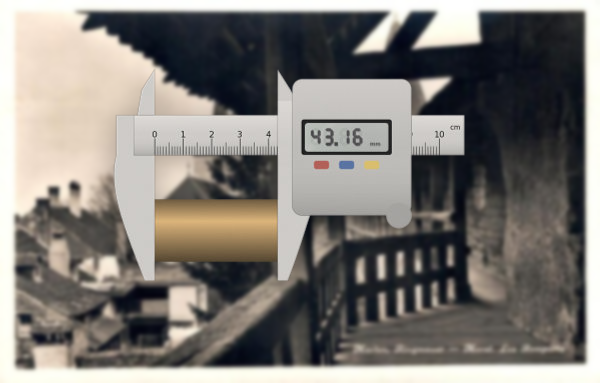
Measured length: 43.16 mm
